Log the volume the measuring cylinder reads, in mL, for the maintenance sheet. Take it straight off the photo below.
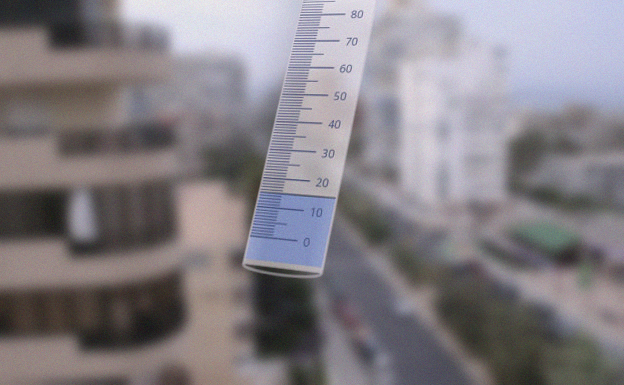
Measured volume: 15 mL
